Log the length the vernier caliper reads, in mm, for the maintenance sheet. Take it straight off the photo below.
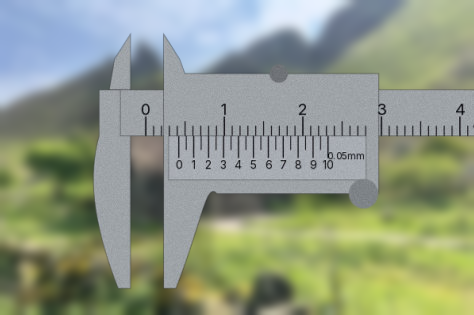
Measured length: 4.2 mm
